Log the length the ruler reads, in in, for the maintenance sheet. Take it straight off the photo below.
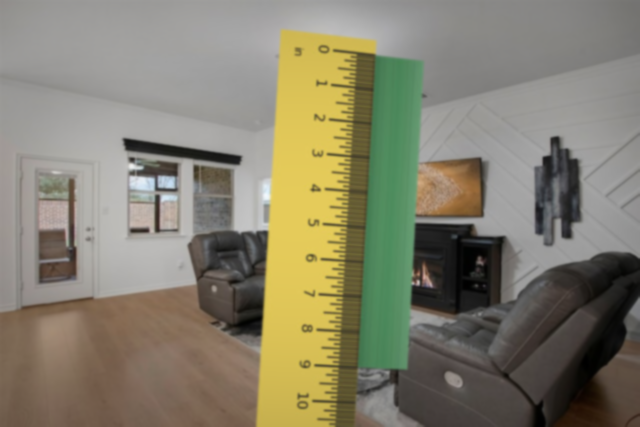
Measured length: 9 in
